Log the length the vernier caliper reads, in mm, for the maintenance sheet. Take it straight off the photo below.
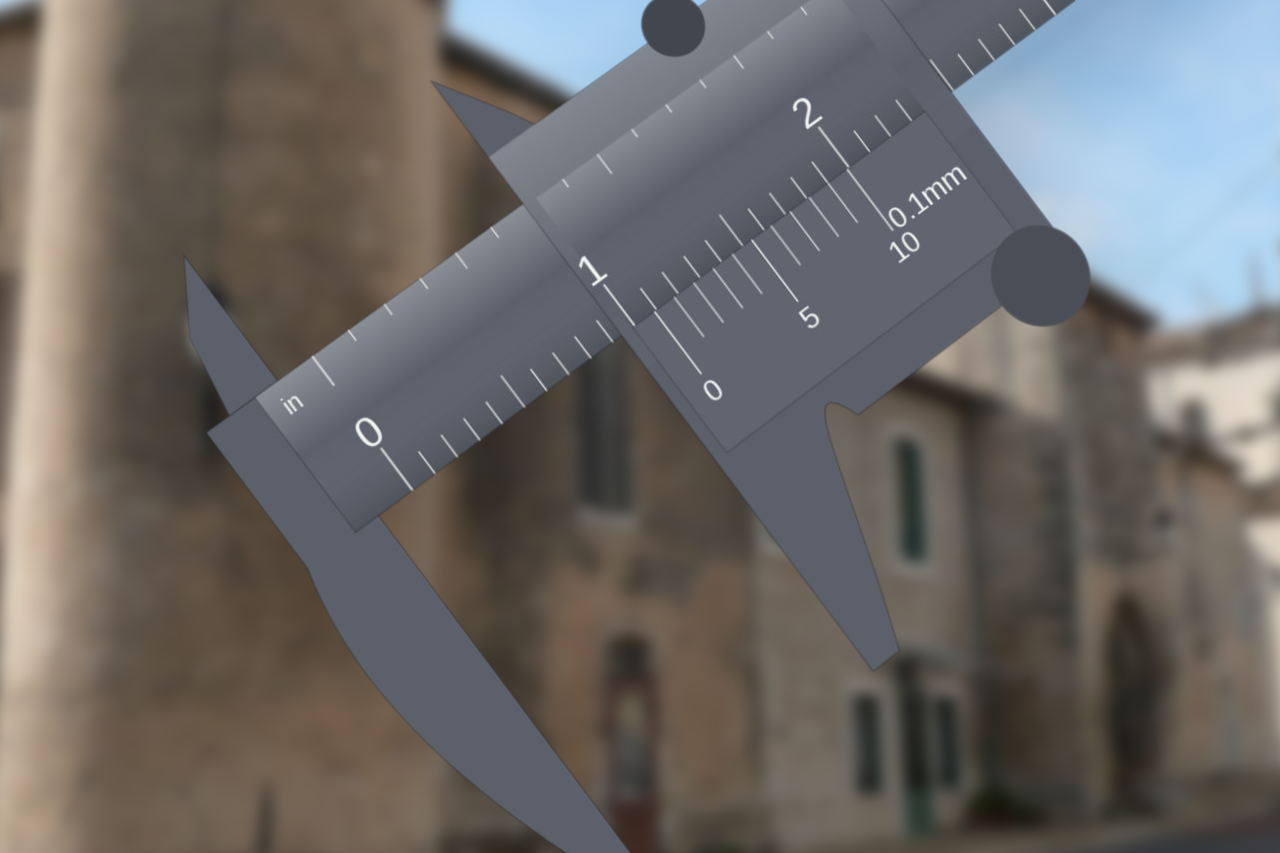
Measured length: 10.9 mm
